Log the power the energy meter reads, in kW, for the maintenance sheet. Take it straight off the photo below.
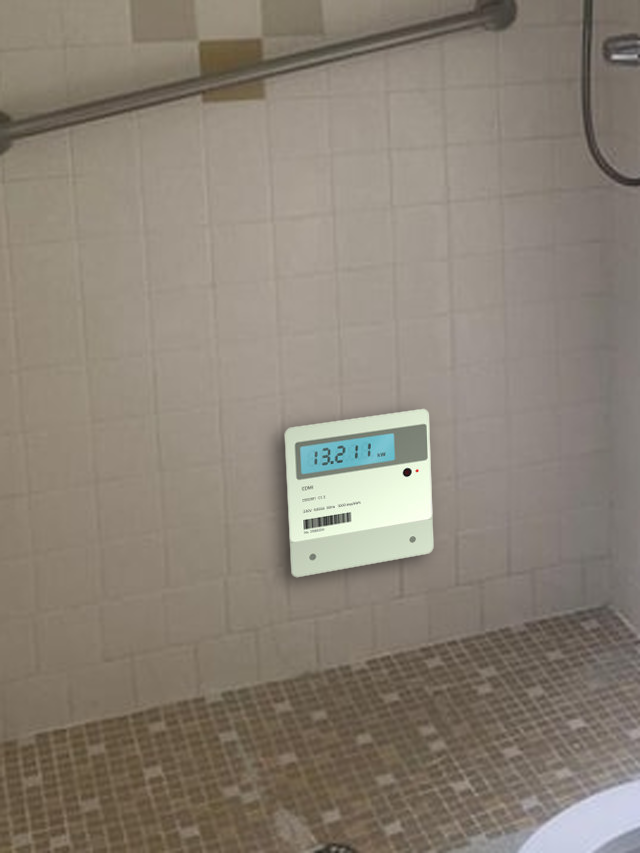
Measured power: 13.211 kW
